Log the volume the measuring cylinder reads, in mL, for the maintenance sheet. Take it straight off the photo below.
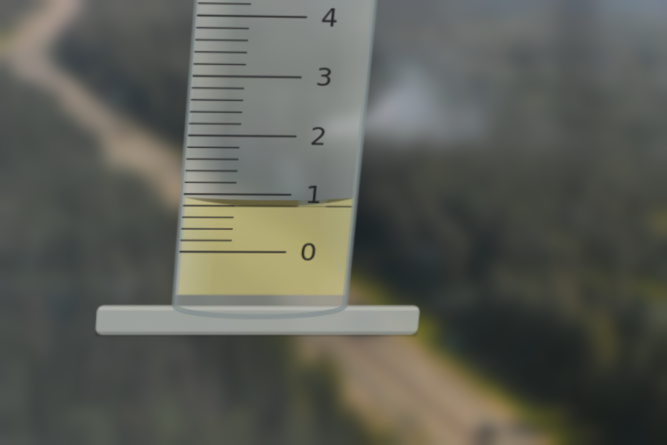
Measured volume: 0.8 mL
